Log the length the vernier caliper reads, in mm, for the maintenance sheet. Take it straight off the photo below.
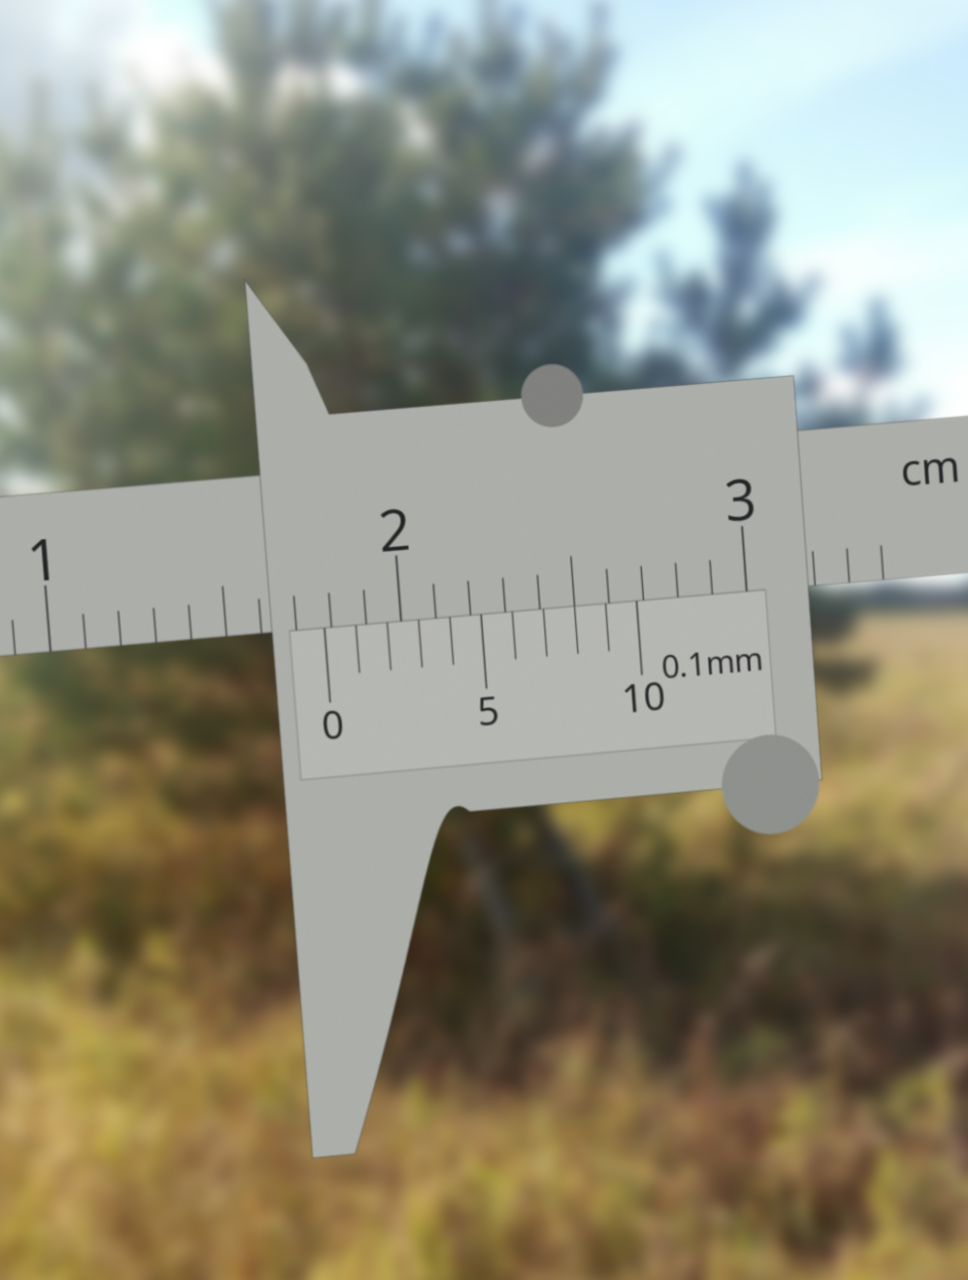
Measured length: 17.8 mm
